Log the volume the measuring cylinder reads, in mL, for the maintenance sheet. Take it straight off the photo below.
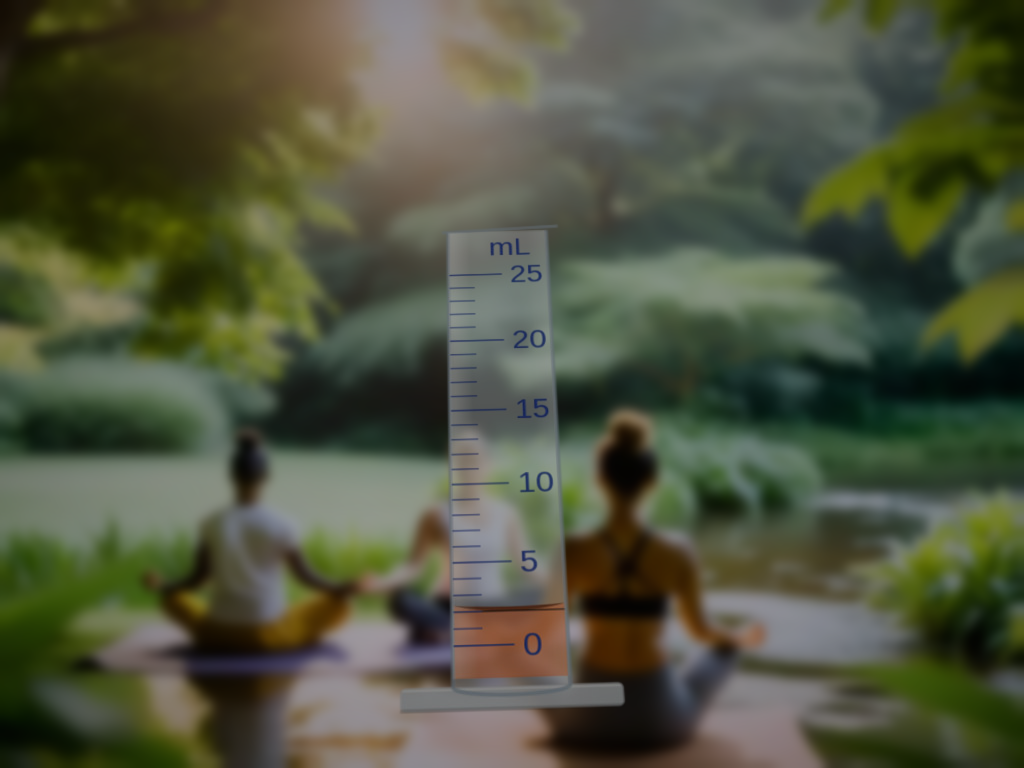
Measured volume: 2 mL
